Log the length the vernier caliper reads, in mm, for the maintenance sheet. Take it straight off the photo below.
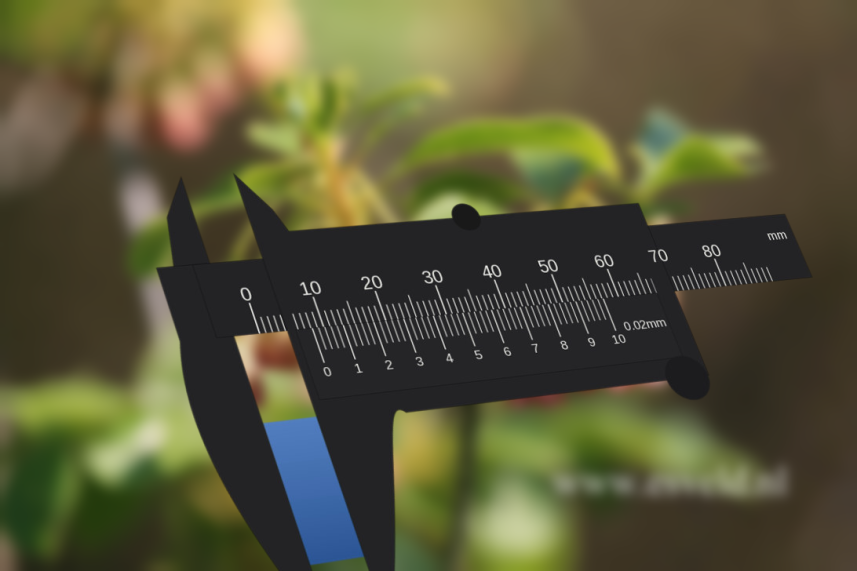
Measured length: 8.2 mm
